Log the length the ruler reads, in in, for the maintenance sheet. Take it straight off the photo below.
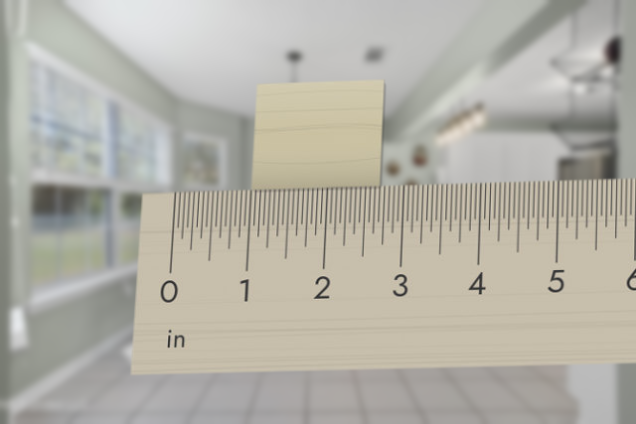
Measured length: 1.6875 in
